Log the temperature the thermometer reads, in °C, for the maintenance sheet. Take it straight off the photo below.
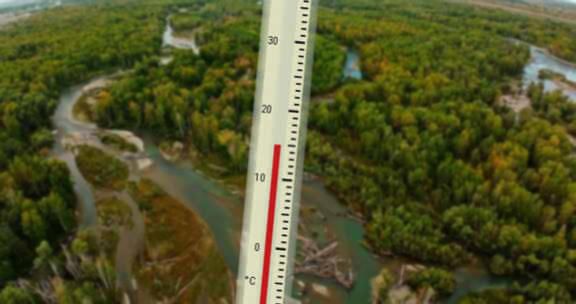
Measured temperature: 15 °C
